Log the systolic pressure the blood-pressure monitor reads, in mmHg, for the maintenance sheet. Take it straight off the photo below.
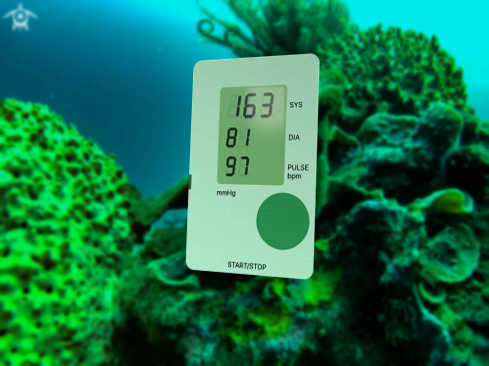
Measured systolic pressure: 163 mmHg
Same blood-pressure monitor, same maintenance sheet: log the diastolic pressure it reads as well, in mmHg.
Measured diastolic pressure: 81 mmHg
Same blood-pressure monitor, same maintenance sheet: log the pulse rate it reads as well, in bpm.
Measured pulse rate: 97 bpm
